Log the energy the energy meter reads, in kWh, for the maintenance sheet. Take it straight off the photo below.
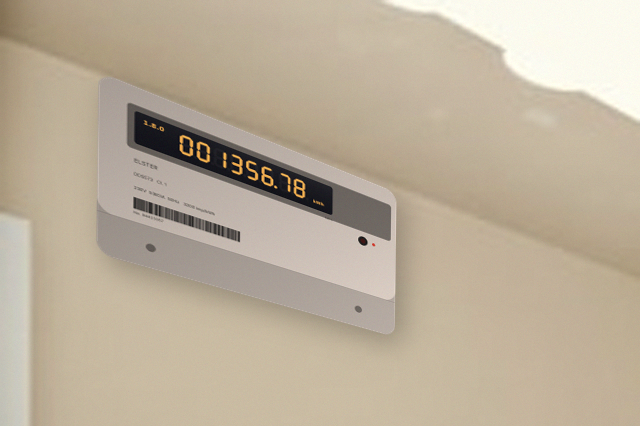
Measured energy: 1356.78 kWh
